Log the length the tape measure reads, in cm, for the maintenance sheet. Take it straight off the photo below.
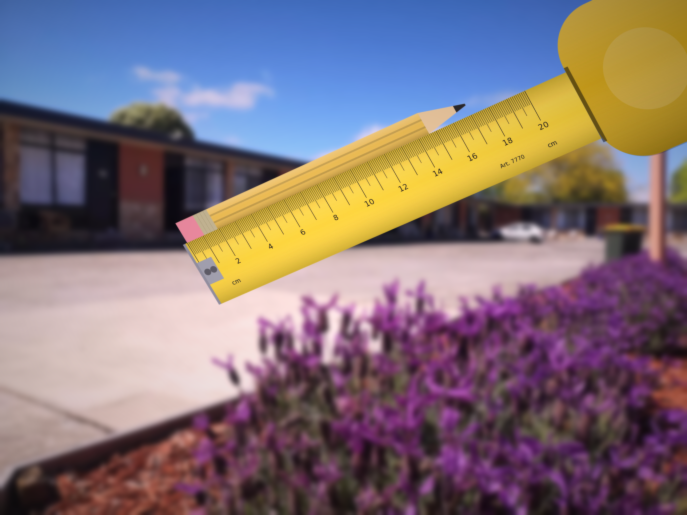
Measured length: 17 cm
